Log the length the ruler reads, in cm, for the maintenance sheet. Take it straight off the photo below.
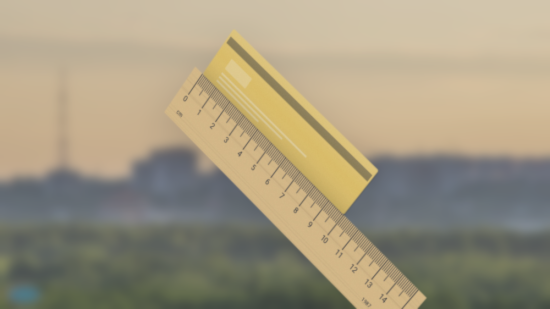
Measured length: 10 cm
